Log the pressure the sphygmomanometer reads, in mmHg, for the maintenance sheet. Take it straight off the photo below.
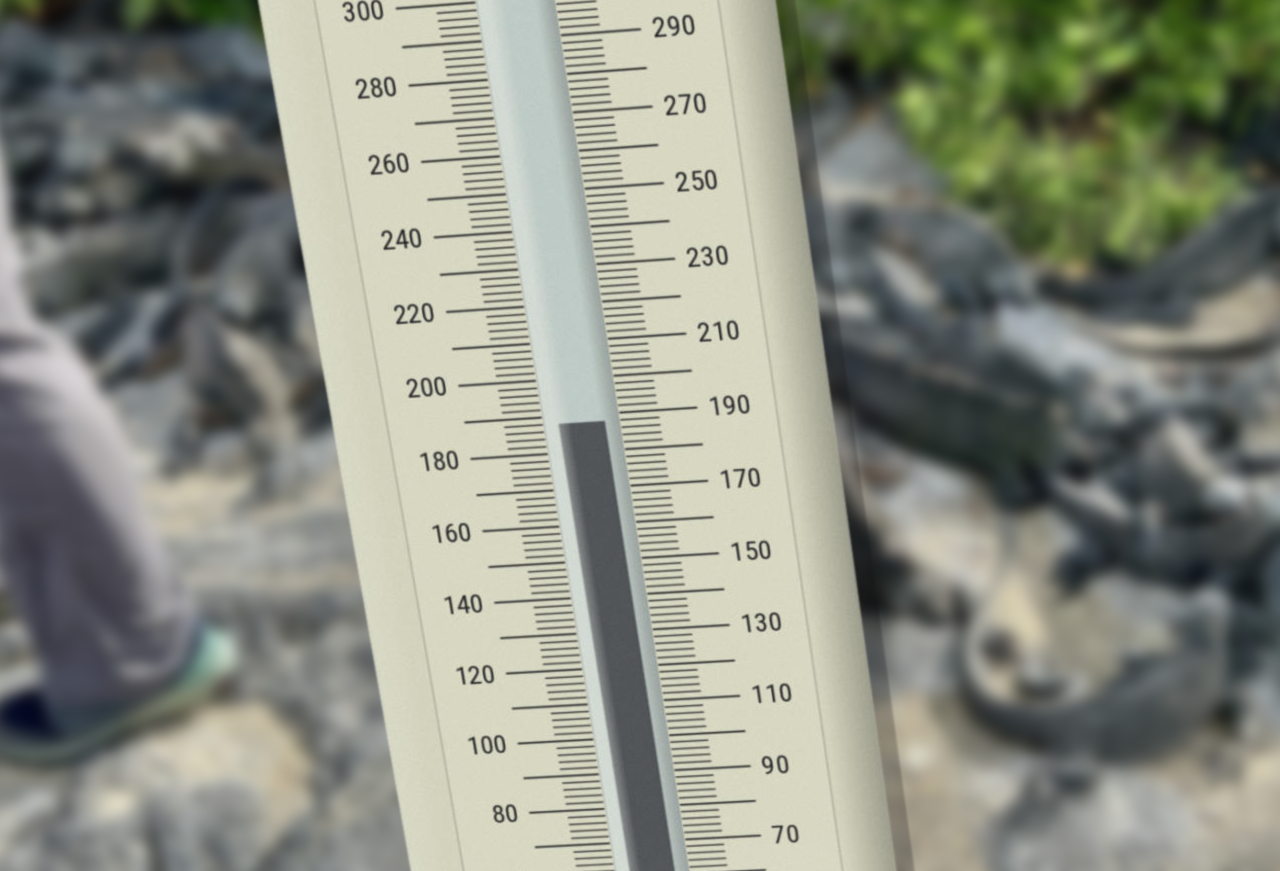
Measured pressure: 188 mmHg
